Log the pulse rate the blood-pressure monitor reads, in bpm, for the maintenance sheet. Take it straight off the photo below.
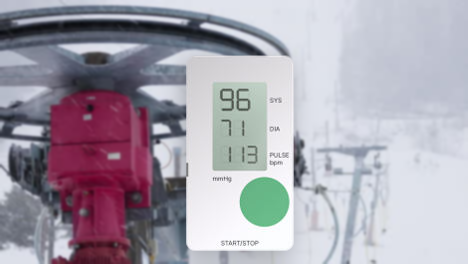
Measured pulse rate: 113 bpm
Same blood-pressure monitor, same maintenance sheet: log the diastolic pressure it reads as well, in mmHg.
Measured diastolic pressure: 71 mmHg
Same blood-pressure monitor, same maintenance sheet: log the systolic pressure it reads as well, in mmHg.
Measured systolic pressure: 96 mmHg
